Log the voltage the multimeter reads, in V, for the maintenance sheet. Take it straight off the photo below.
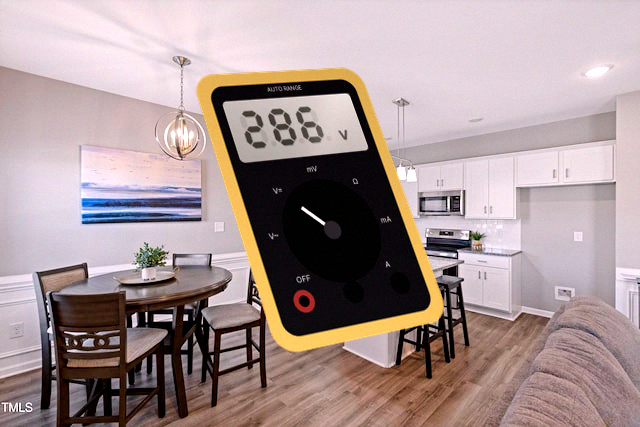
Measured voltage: 286 V
